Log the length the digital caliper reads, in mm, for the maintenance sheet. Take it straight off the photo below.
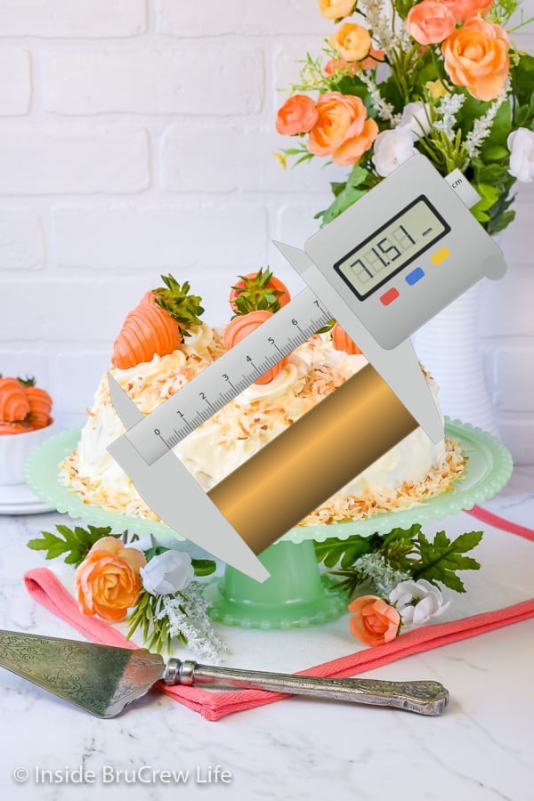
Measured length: 71.51 mm
